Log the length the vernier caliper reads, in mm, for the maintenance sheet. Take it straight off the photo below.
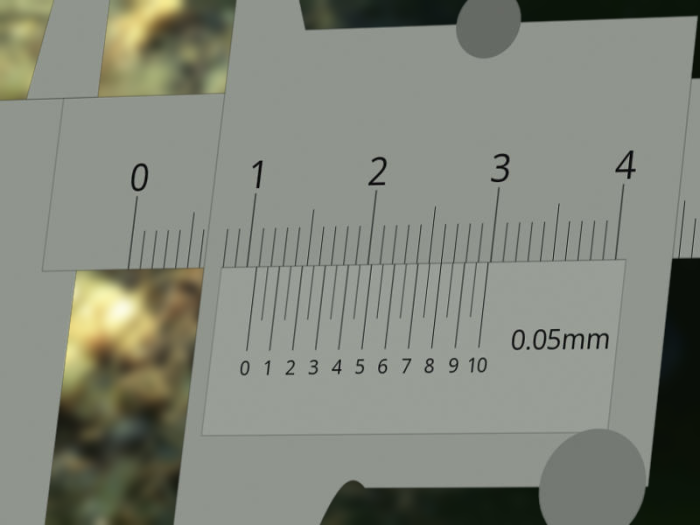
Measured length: 10.8 mm
